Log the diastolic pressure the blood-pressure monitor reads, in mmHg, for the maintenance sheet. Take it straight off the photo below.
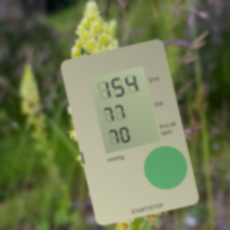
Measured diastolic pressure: 77 mmHg
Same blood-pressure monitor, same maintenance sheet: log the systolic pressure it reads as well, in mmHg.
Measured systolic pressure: 154 mmHg
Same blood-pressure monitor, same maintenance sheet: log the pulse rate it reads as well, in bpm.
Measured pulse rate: 70 bpm
